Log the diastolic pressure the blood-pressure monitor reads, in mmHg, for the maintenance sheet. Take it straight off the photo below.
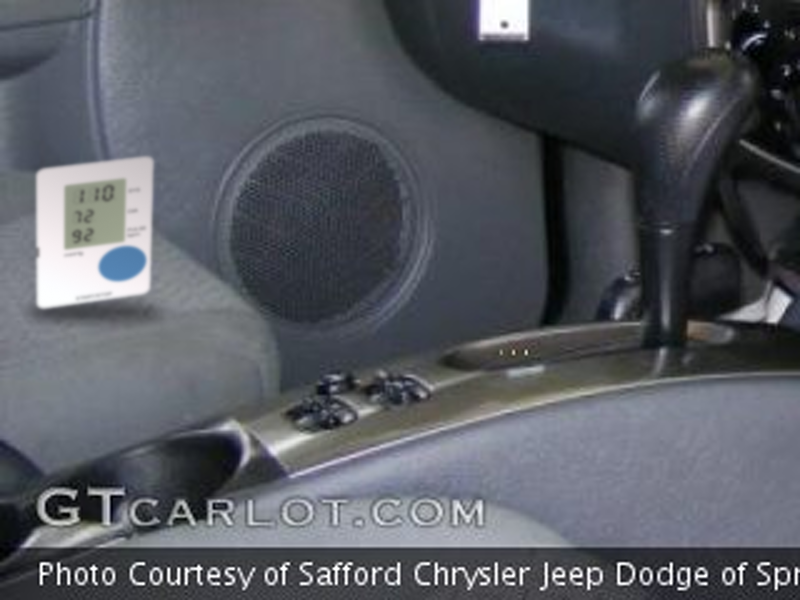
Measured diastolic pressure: 72 mmHg
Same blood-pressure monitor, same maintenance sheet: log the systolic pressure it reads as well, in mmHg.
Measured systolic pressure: 110 mmHg
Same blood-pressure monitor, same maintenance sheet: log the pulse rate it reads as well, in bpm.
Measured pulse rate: 92 bpm
